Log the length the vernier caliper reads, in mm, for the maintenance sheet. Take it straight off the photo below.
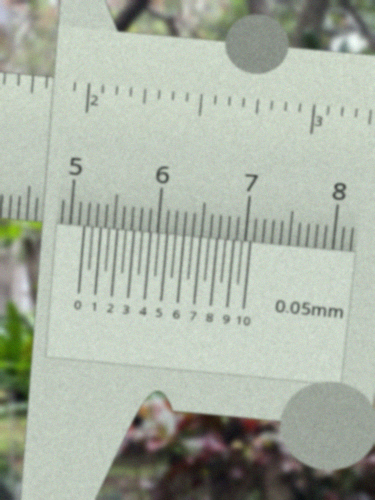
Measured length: 51.6 mm
